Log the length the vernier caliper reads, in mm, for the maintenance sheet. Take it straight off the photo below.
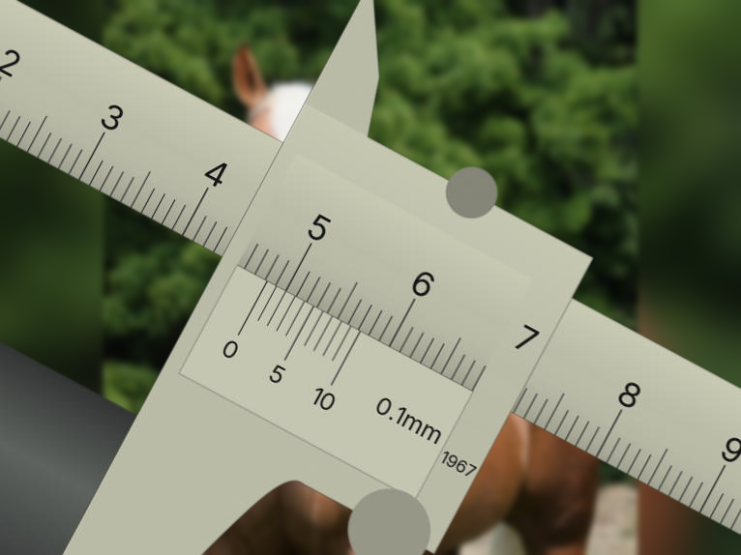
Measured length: 48.2 mm
